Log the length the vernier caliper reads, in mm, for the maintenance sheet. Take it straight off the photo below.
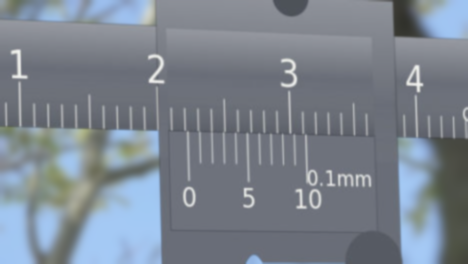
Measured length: 22.2 mm
